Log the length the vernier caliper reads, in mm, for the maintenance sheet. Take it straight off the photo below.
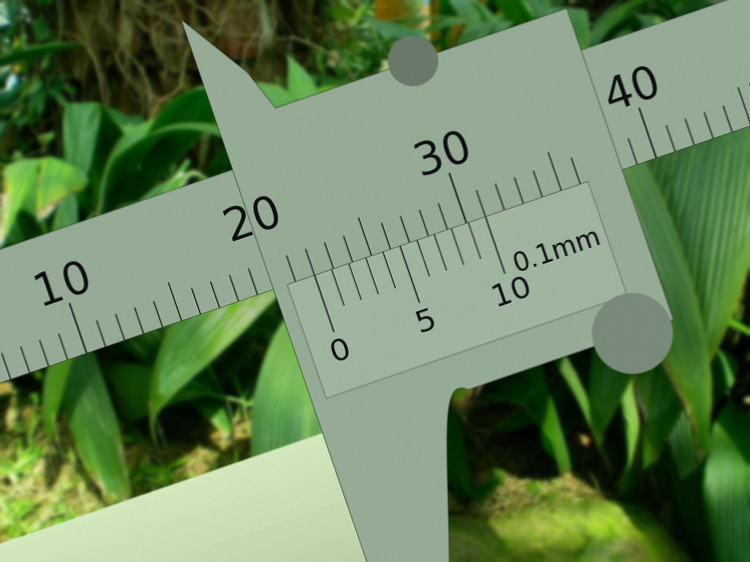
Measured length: 22.0 mm
